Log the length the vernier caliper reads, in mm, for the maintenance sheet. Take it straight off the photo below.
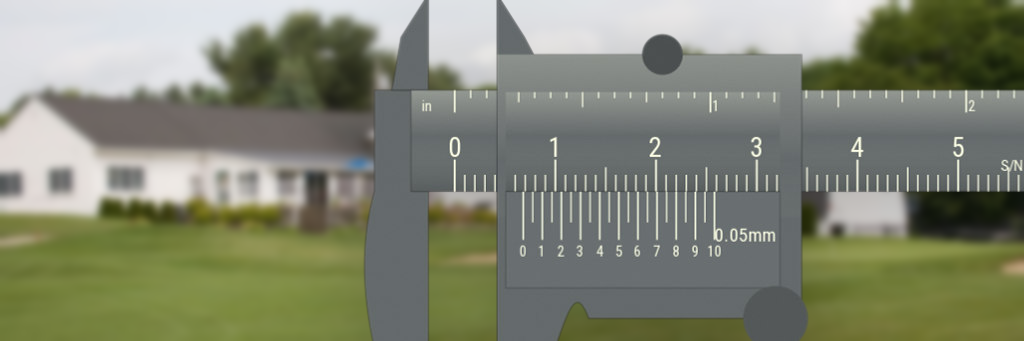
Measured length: 6.8 mm
